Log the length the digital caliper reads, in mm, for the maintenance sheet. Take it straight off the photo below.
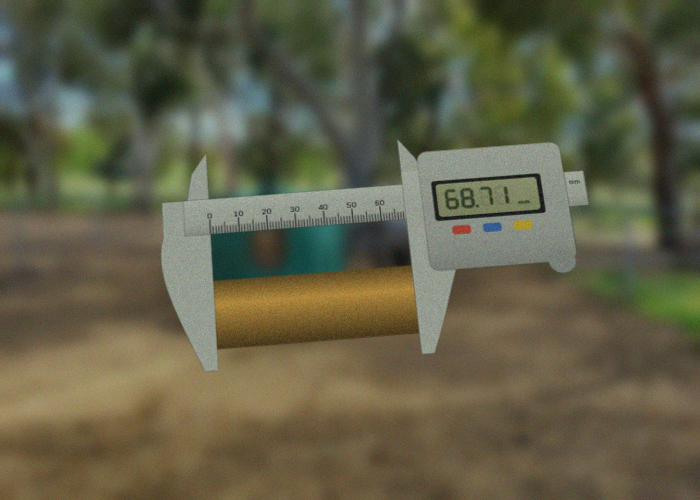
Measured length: 68.71 mm
